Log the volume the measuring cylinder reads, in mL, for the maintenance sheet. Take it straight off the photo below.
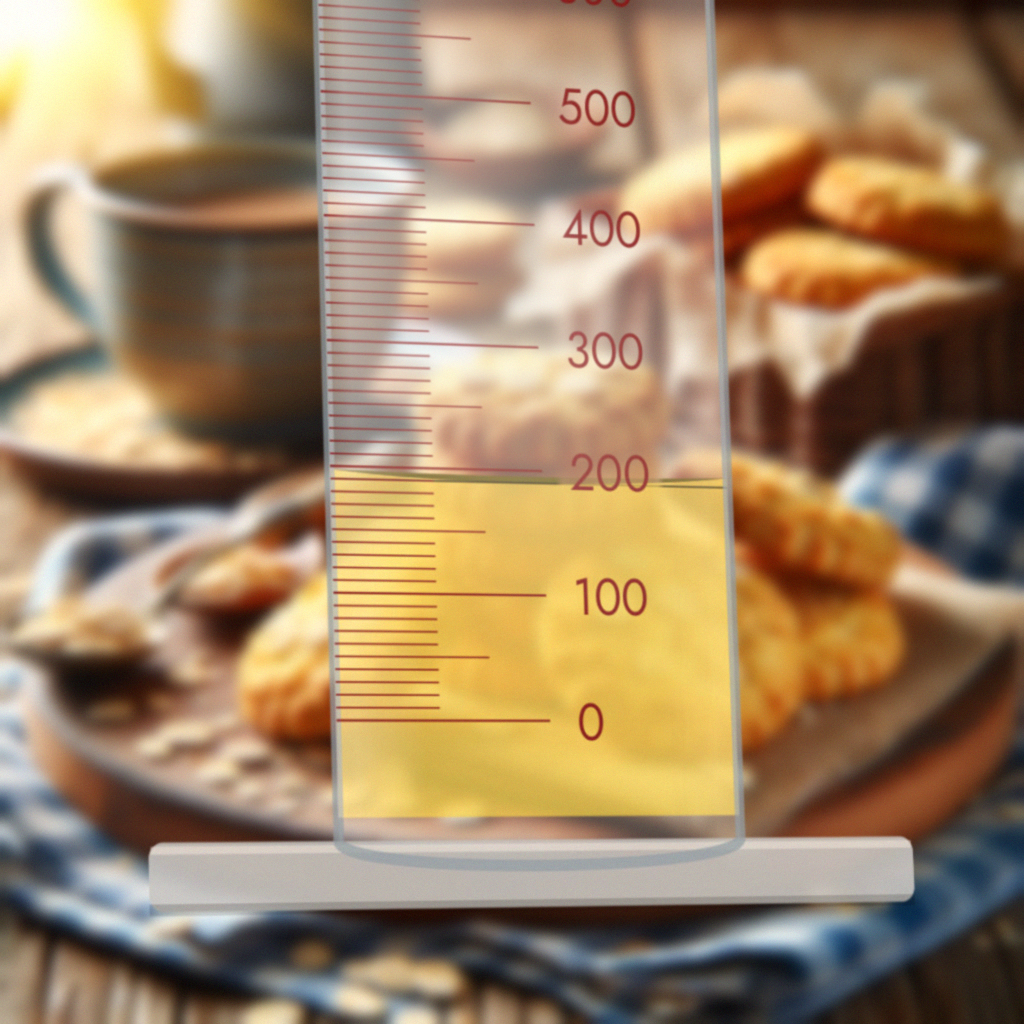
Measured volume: 190 mL
